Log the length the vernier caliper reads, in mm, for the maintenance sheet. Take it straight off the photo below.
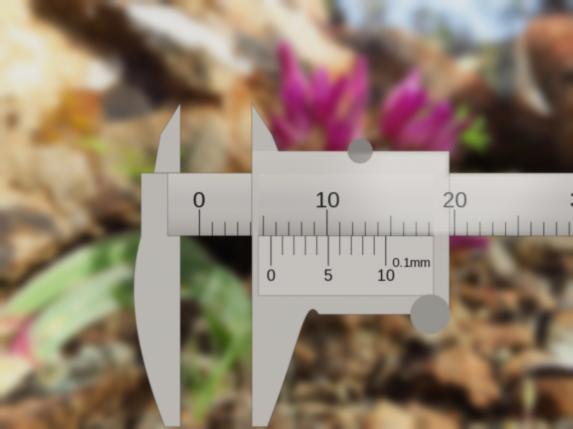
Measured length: 5.6 mm
